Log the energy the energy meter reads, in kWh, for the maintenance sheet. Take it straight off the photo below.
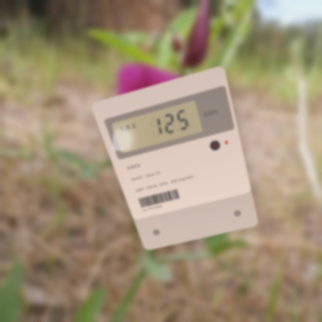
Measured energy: 125 kWh
